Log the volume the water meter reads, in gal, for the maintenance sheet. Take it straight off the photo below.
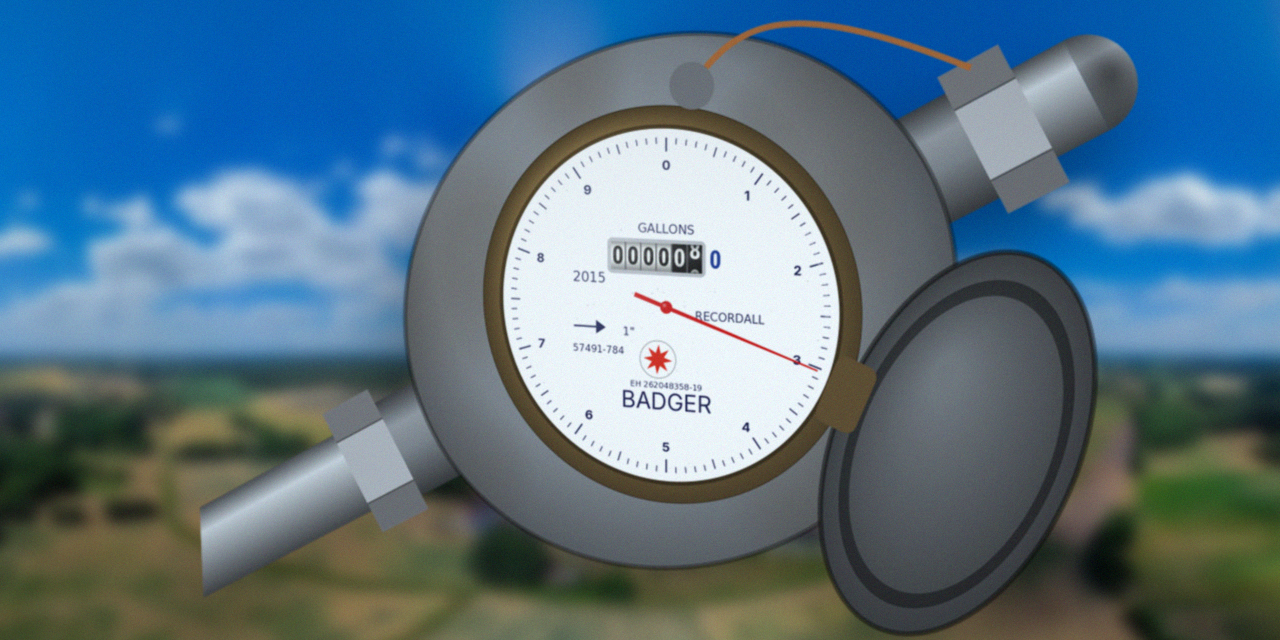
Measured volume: 83.0 gal
